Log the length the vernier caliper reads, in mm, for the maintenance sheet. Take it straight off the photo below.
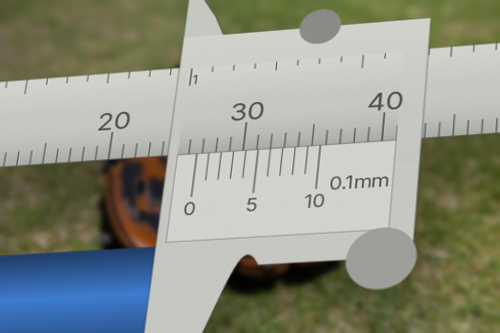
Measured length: 26.6 mm
